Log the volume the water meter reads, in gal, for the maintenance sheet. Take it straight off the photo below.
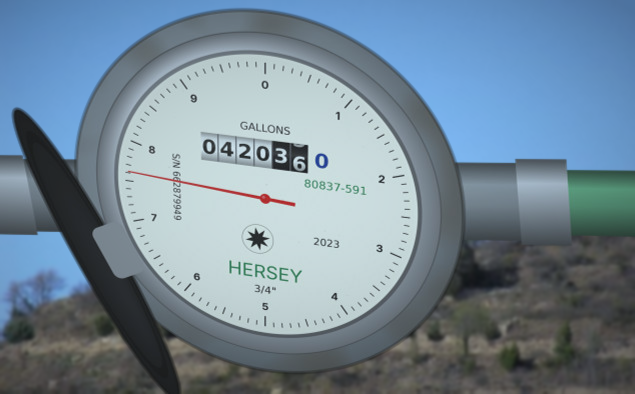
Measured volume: 420357.6 gal
